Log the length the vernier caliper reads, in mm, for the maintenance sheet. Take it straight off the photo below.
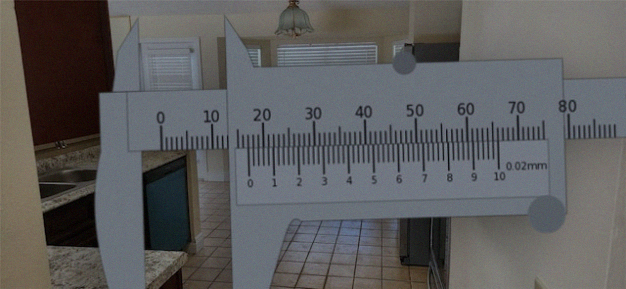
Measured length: 17.0 mm
